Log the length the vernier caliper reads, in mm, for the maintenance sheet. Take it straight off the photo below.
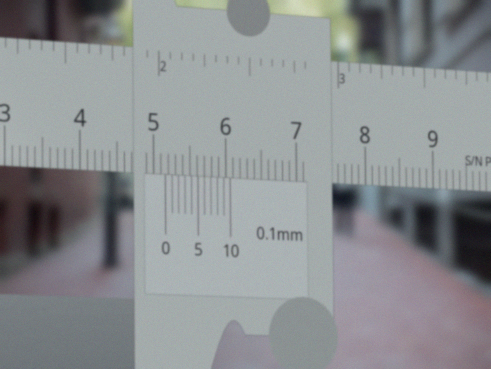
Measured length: 51.6 mm
